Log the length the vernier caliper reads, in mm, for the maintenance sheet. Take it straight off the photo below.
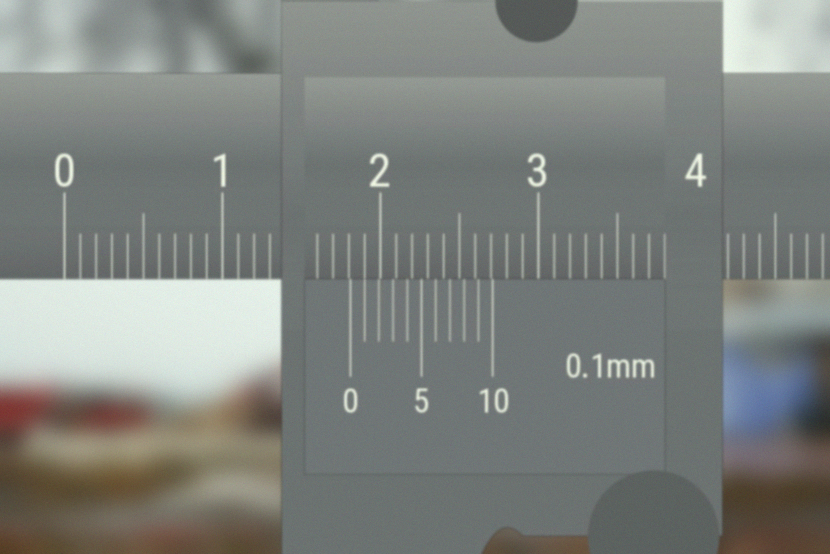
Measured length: 18.1 mm
